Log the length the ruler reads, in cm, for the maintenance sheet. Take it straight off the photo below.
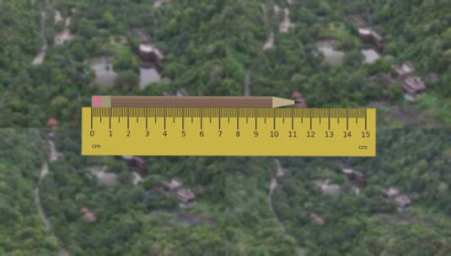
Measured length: 11.5 cm
